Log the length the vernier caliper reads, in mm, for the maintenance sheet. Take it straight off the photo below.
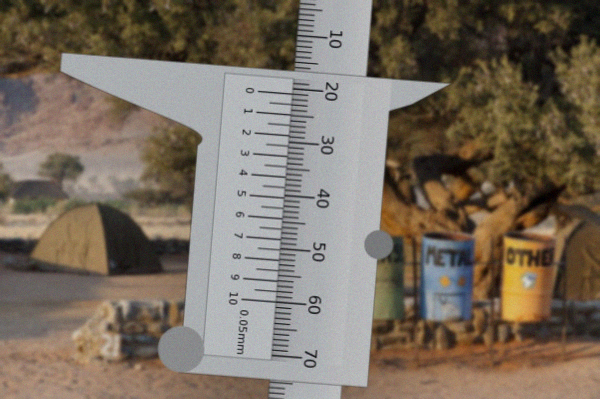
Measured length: 21.0 mm
